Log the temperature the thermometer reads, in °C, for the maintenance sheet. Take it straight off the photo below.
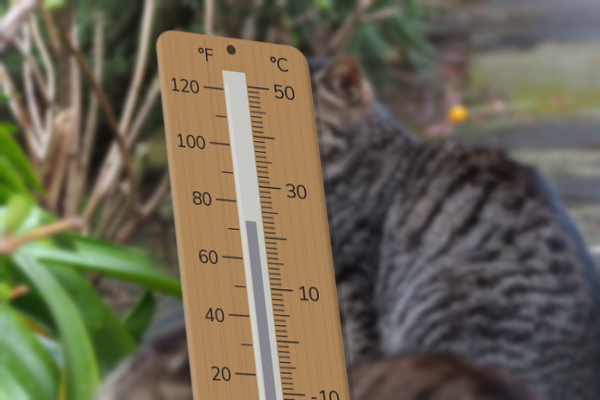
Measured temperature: 23 °C
